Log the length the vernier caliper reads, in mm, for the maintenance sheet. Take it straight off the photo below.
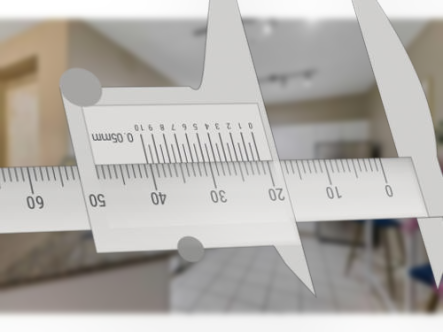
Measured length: 21.4 mm
